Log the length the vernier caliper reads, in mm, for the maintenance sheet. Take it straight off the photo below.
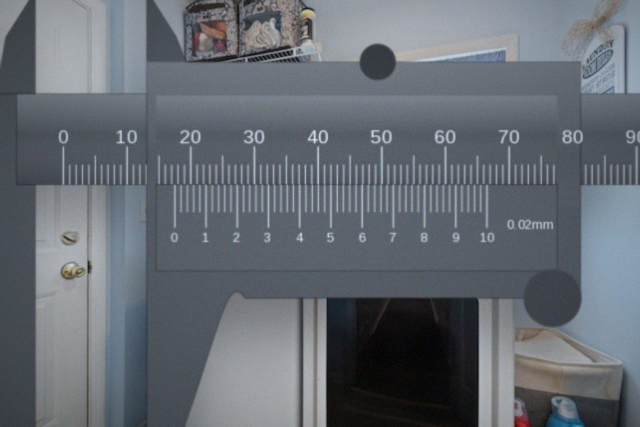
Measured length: 17.5 mm
